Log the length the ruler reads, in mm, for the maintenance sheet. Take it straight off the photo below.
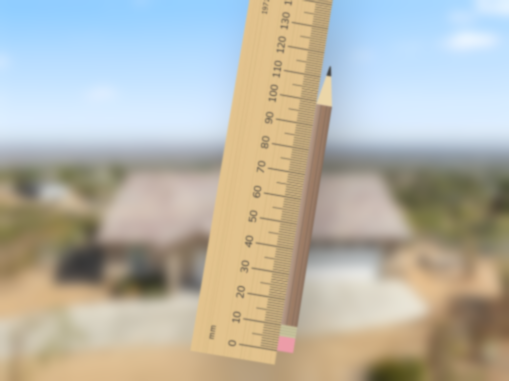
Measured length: 115 mm
